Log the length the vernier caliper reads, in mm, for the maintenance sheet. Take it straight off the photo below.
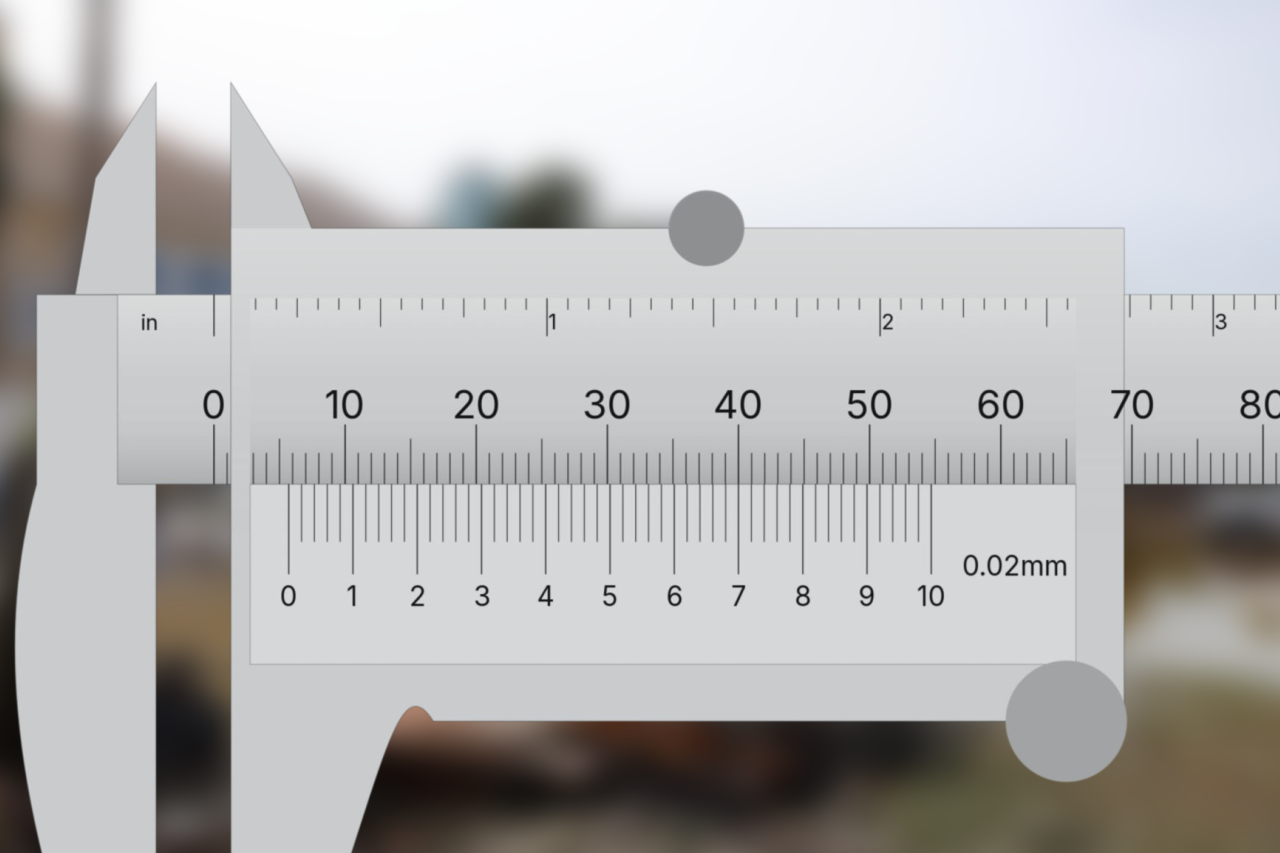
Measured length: 5.7 mm
